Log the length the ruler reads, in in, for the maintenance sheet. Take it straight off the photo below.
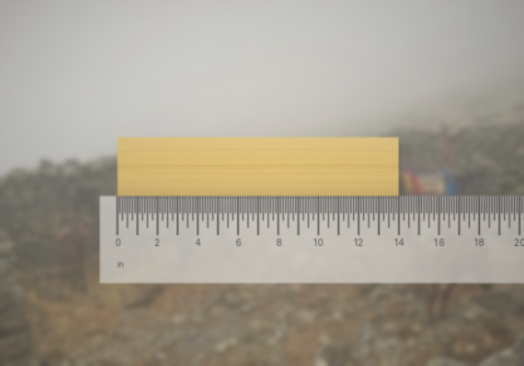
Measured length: 14 in
